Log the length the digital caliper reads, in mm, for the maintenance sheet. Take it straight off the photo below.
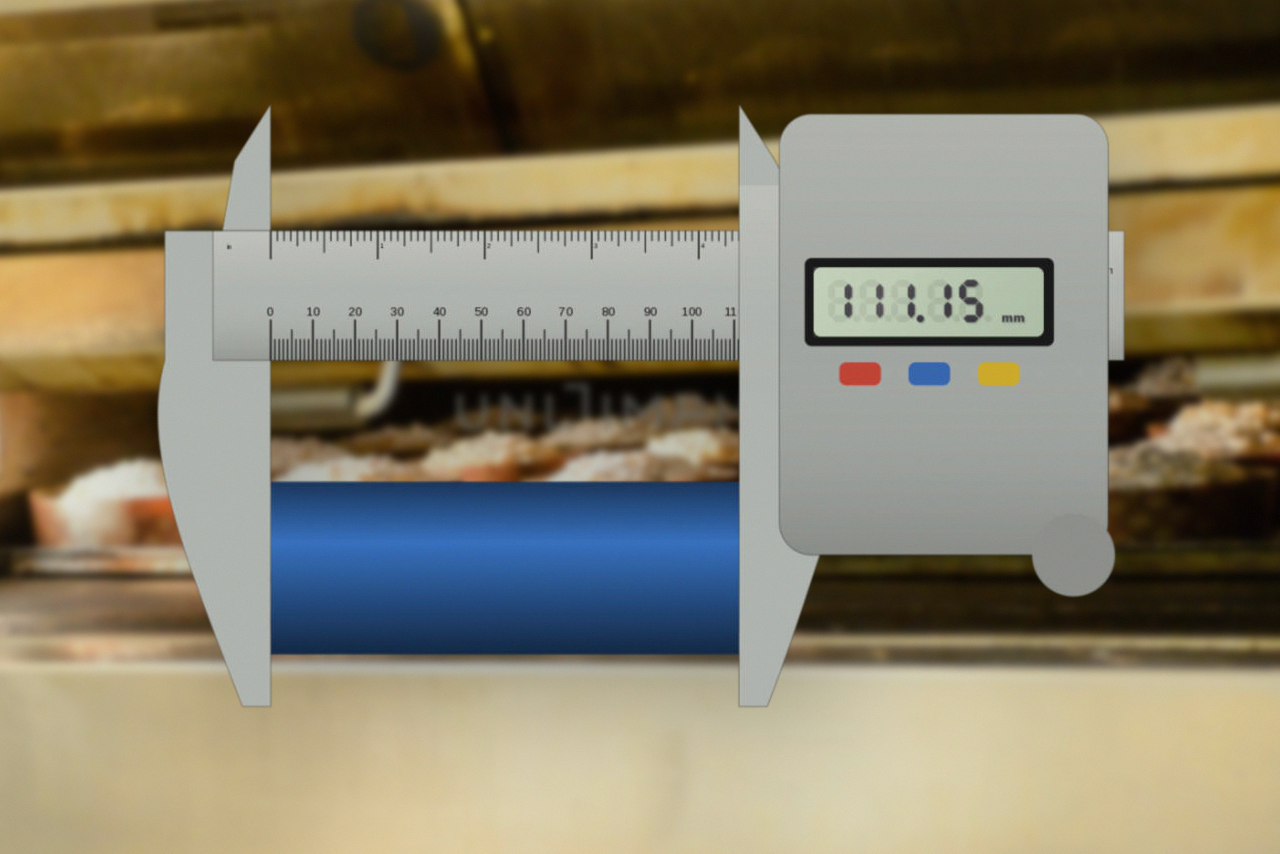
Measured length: 111.15 mm
